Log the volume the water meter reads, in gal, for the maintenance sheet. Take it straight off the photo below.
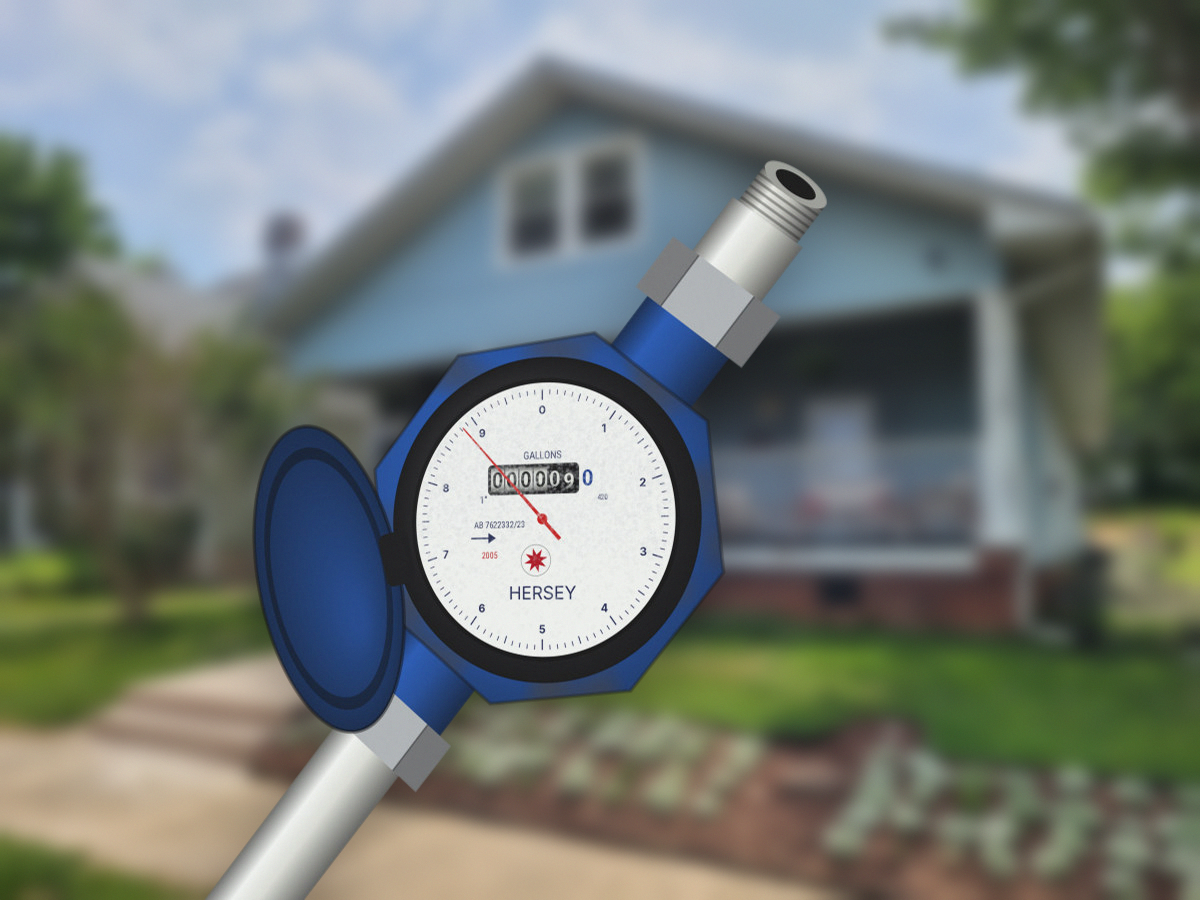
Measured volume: 88.8 gal
